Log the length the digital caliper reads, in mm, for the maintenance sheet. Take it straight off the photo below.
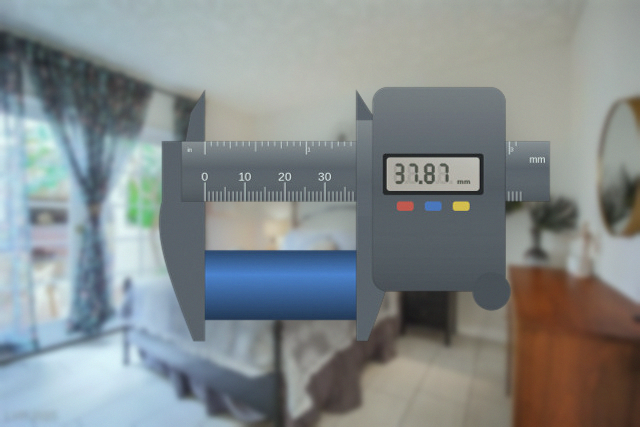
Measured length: 37.87 mm
